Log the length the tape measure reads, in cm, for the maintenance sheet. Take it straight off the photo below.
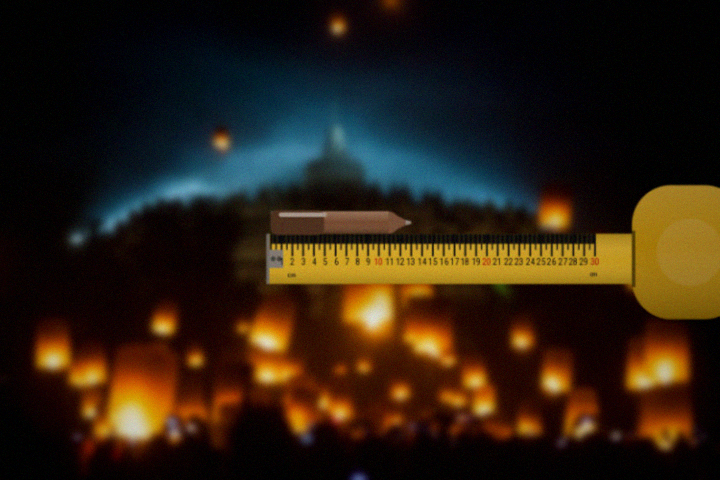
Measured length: 13 cm
